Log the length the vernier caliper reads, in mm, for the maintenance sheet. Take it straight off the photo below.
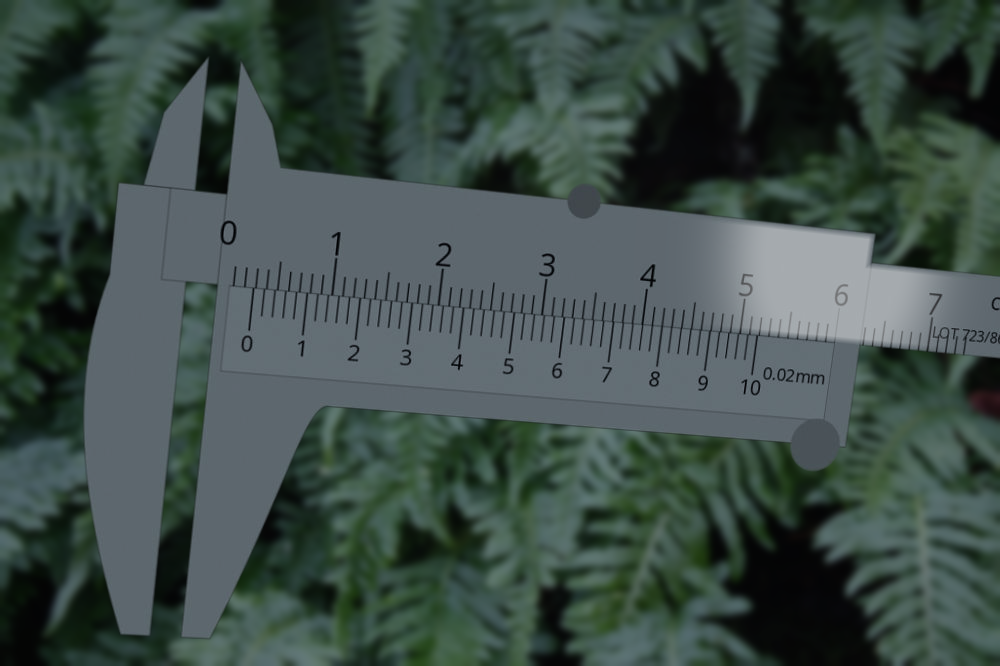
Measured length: 2.8 mm
